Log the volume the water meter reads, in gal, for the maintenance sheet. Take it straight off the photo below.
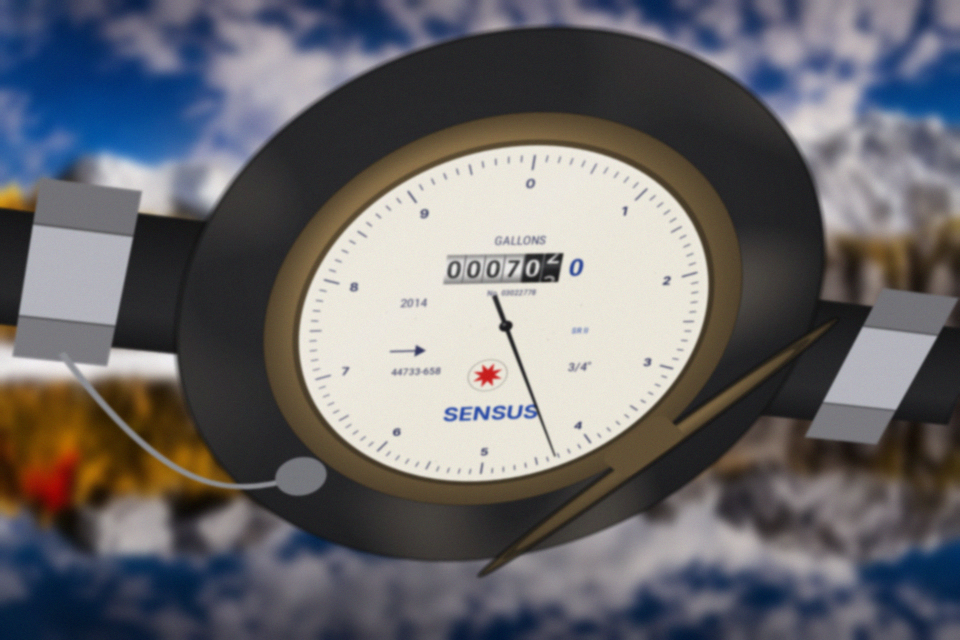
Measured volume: 7024.3 gal
